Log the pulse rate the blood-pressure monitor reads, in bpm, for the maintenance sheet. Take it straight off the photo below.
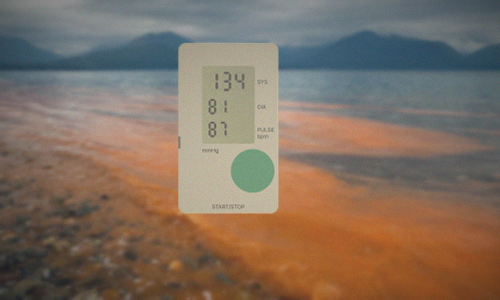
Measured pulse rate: 87 bpm
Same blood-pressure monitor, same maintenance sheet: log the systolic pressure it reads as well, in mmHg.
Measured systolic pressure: 134 mmHg
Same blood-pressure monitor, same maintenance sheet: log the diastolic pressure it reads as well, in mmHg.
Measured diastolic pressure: 81 mmHg
